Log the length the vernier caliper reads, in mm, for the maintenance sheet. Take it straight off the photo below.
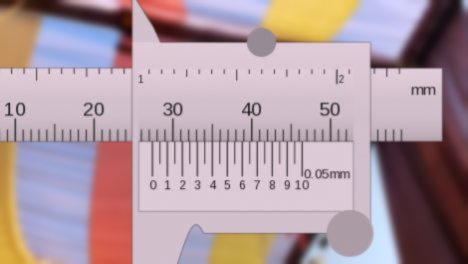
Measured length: 27.4 mm
